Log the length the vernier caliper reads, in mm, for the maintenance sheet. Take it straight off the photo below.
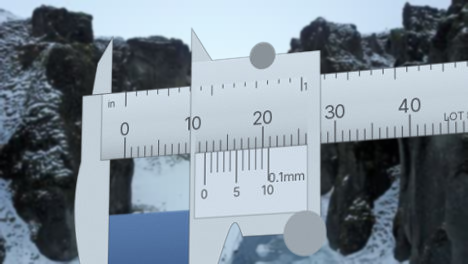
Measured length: 11.8 mm
